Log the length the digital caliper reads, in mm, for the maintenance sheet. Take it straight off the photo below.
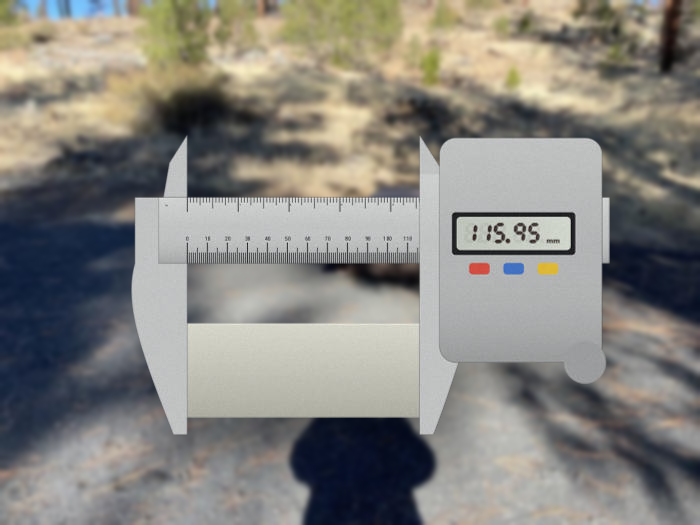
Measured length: 115.95 mm
